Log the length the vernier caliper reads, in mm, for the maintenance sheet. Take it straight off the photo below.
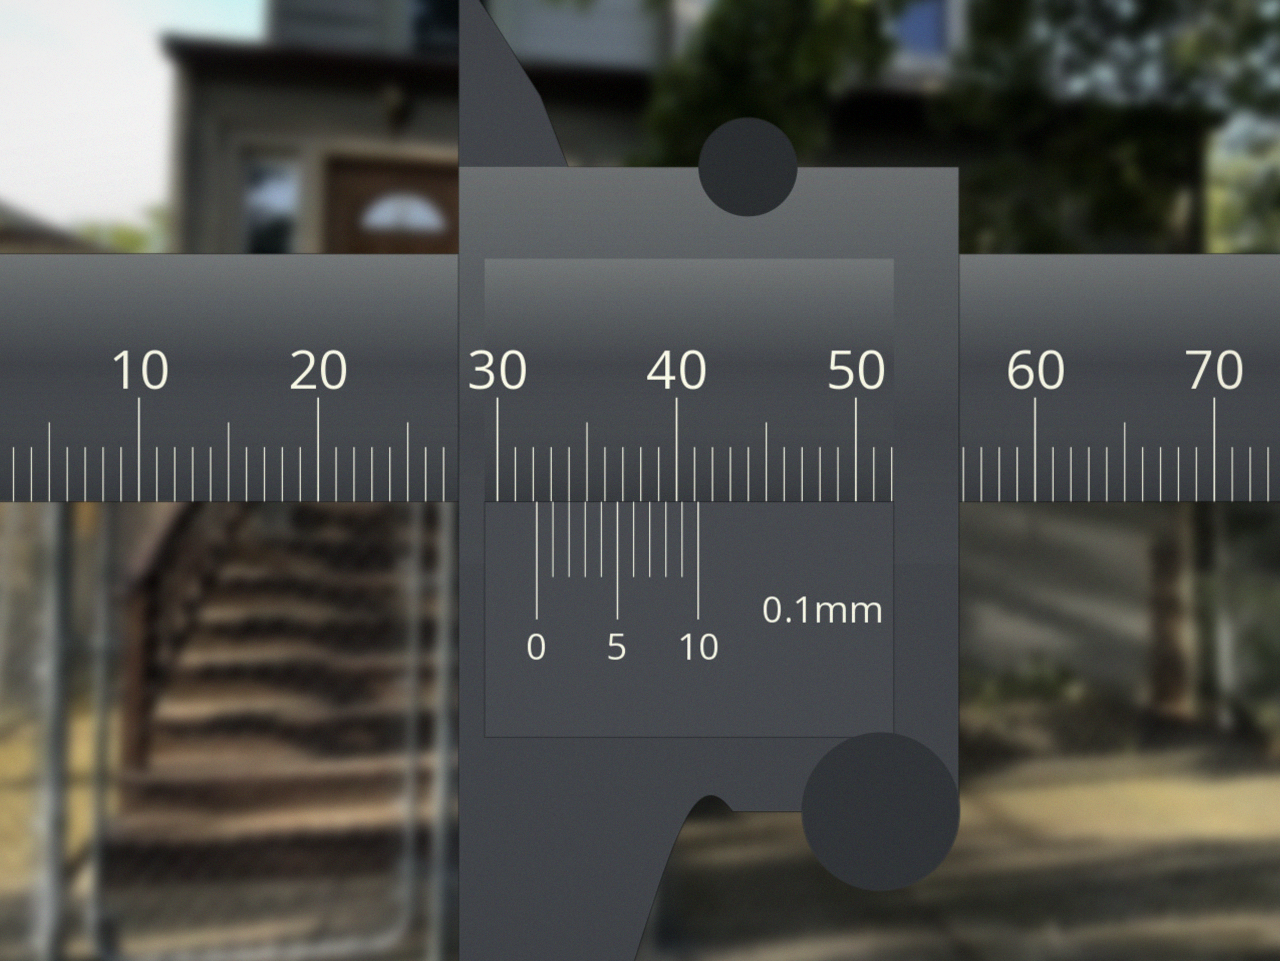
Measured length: 32.2 mm
